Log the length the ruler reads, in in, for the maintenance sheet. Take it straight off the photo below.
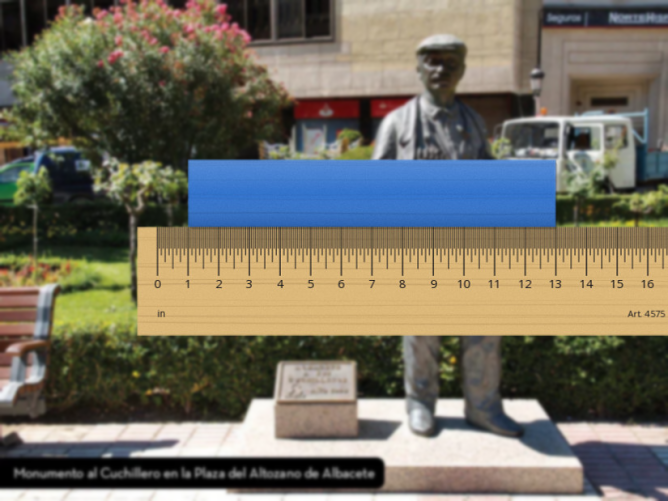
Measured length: 12 in
